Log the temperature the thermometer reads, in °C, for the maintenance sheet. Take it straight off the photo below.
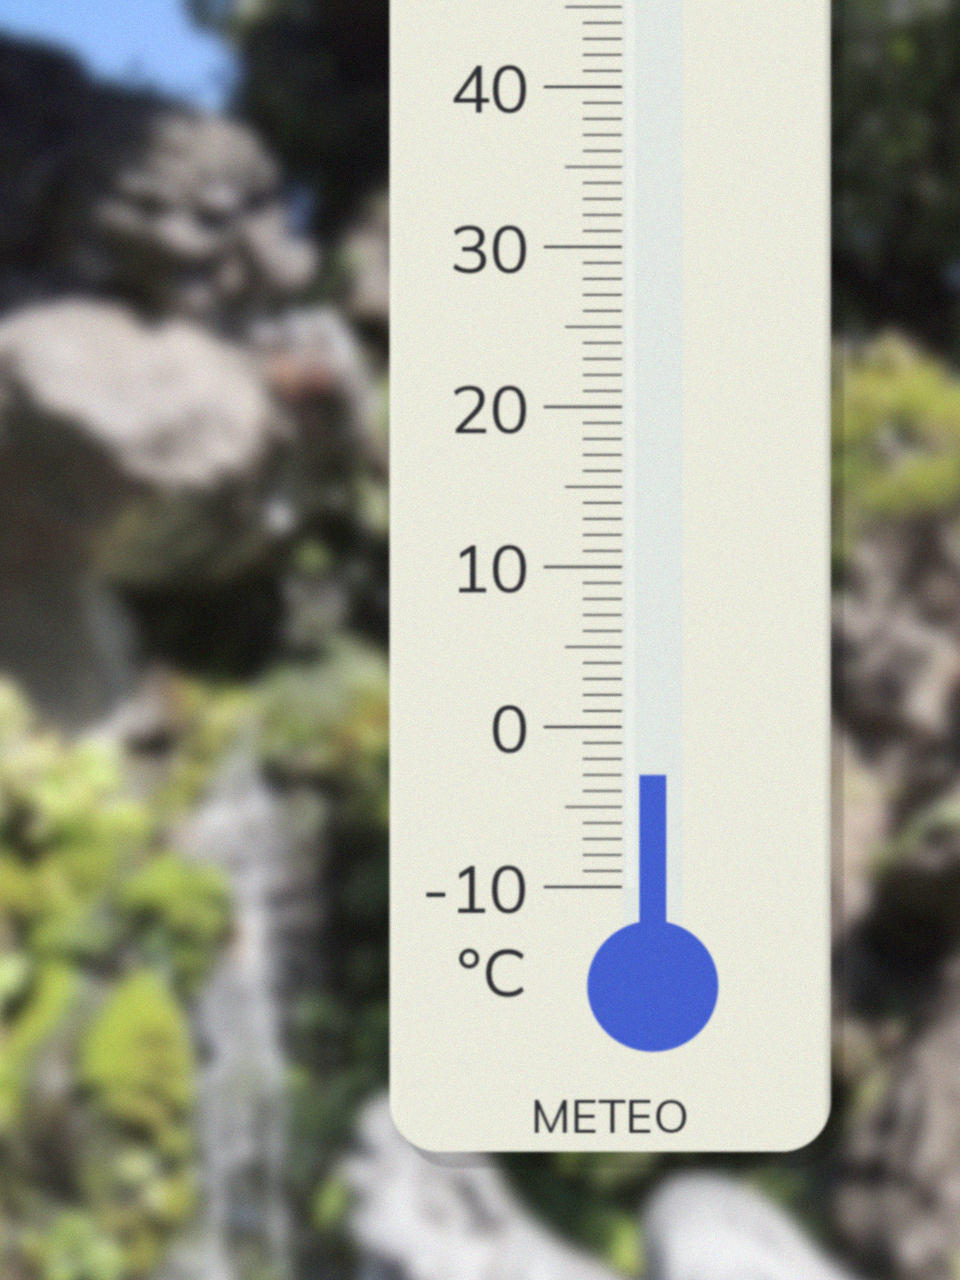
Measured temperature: -3 °C
